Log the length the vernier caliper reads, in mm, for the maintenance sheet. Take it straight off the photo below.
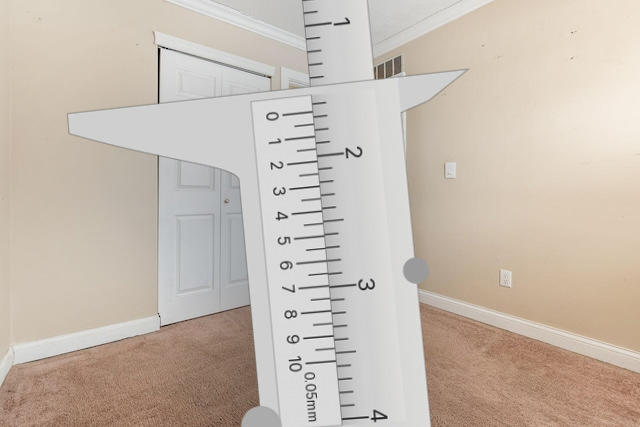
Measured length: 16.6 mm
